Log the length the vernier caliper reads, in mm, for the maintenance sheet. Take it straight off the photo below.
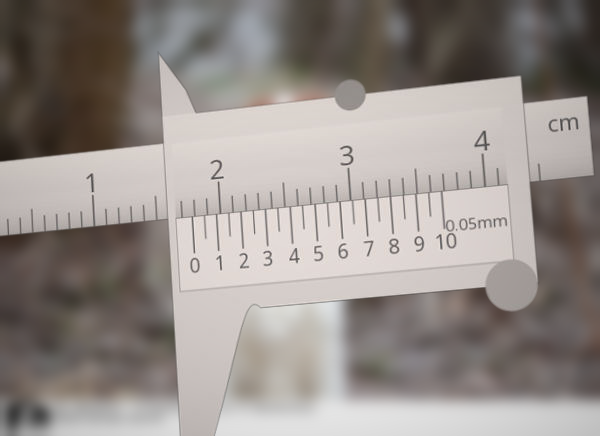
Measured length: 17.8 mm
